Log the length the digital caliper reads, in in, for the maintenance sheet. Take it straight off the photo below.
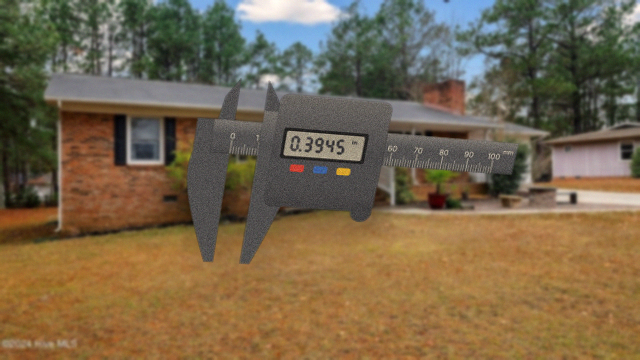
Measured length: 0.3945 in
